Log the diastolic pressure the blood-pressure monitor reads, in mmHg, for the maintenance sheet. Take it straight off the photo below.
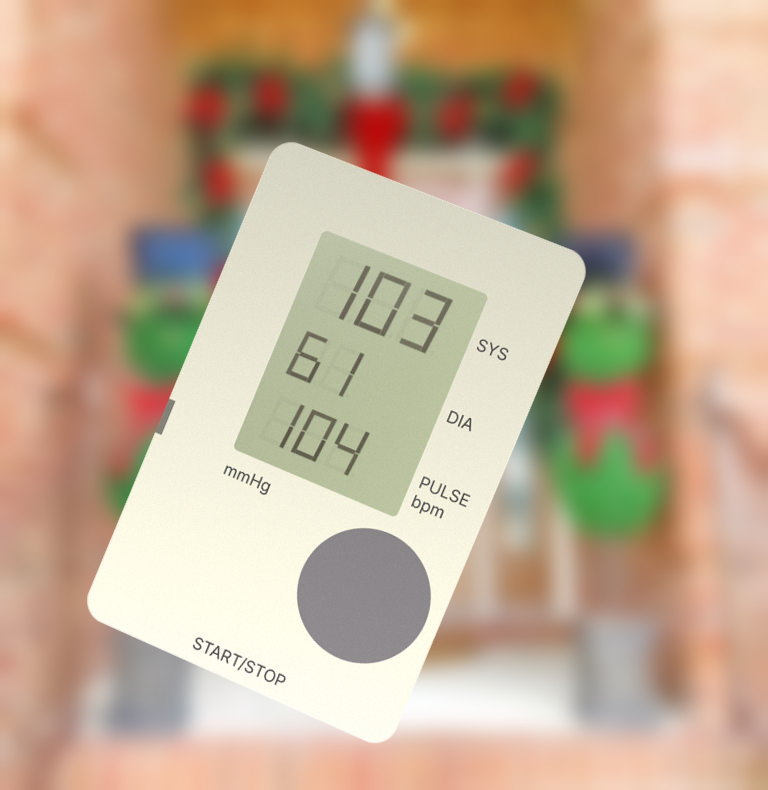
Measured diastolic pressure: 61 mmHg
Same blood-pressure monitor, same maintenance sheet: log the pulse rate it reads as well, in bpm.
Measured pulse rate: 104 bpm
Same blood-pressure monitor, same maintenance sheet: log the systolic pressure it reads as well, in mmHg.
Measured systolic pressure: 103 mmHg
